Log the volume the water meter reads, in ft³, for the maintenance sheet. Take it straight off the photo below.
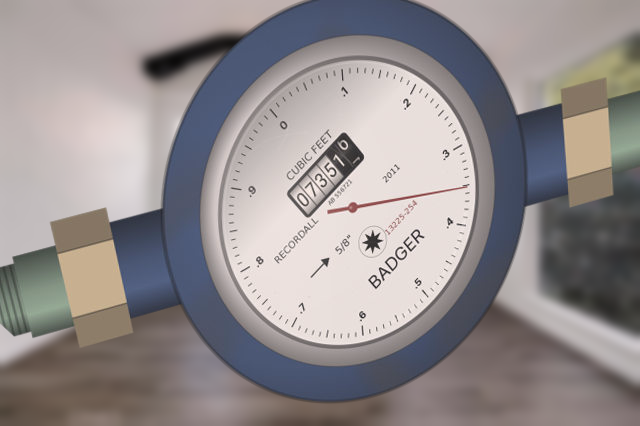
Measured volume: 73516.35 ft³
